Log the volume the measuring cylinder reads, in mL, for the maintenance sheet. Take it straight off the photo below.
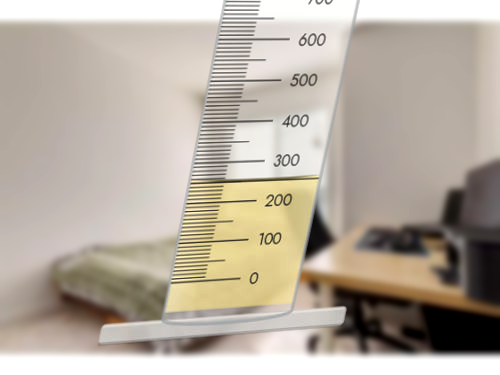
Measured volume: 250 mL
